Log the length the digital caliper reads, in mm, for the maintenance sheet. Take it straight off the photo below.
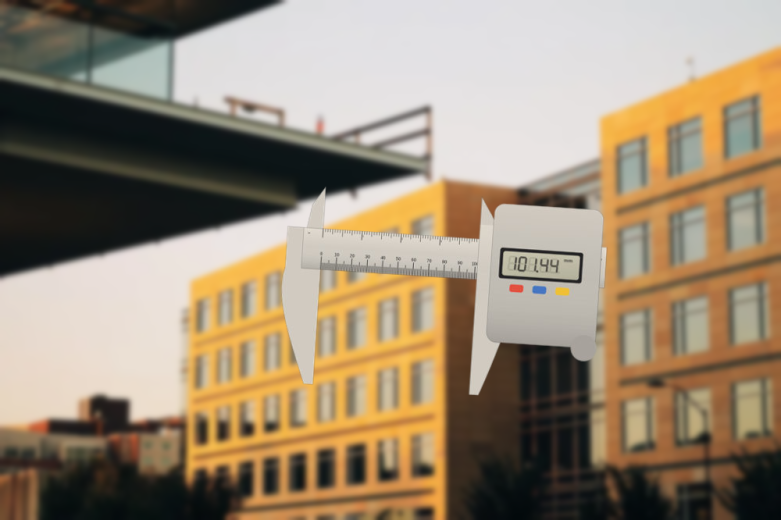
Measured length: 101.44 mm
